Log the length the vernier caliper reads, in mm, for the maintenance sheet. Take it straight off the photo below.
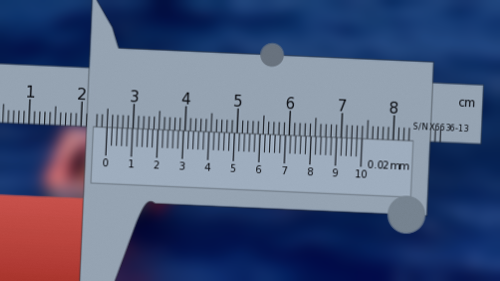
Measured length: 25.0 mm
